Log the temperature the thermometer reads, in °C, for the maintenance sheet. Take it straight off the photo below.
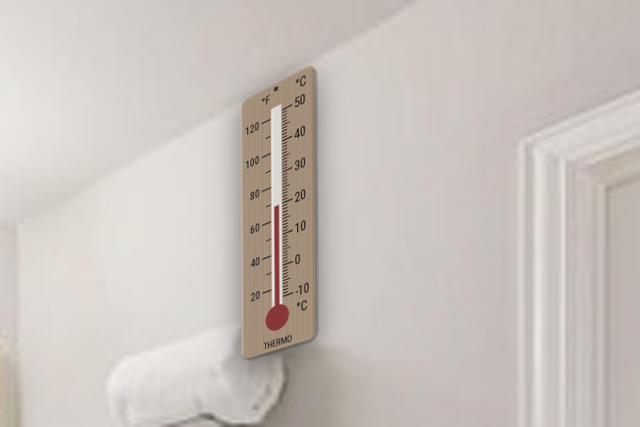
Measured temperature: 20 °C
